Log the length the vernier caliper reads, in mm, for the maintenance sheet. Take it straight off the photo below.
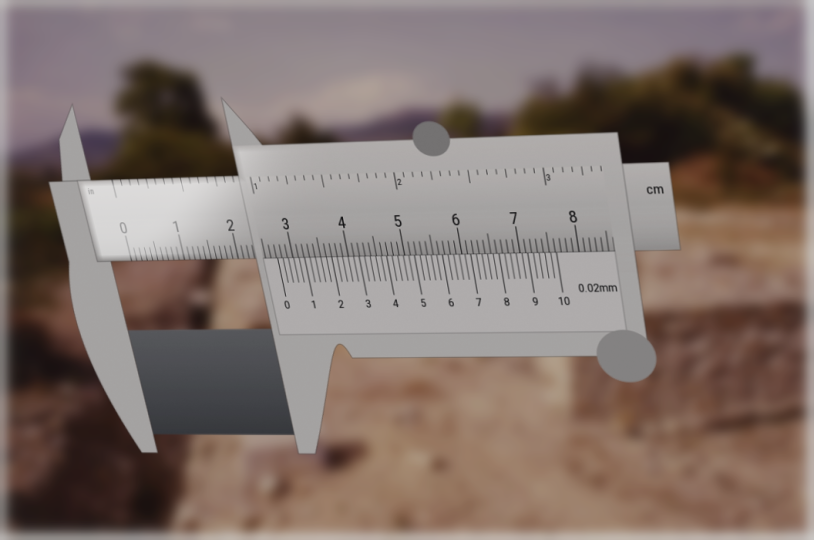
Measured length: 27.2 mm
